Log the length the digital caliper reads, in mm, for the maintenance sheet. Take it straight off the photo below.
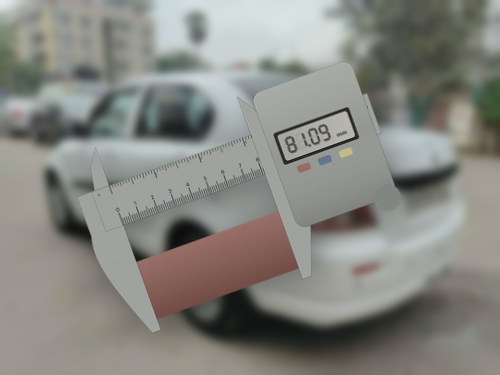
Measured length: 81.09 mm
